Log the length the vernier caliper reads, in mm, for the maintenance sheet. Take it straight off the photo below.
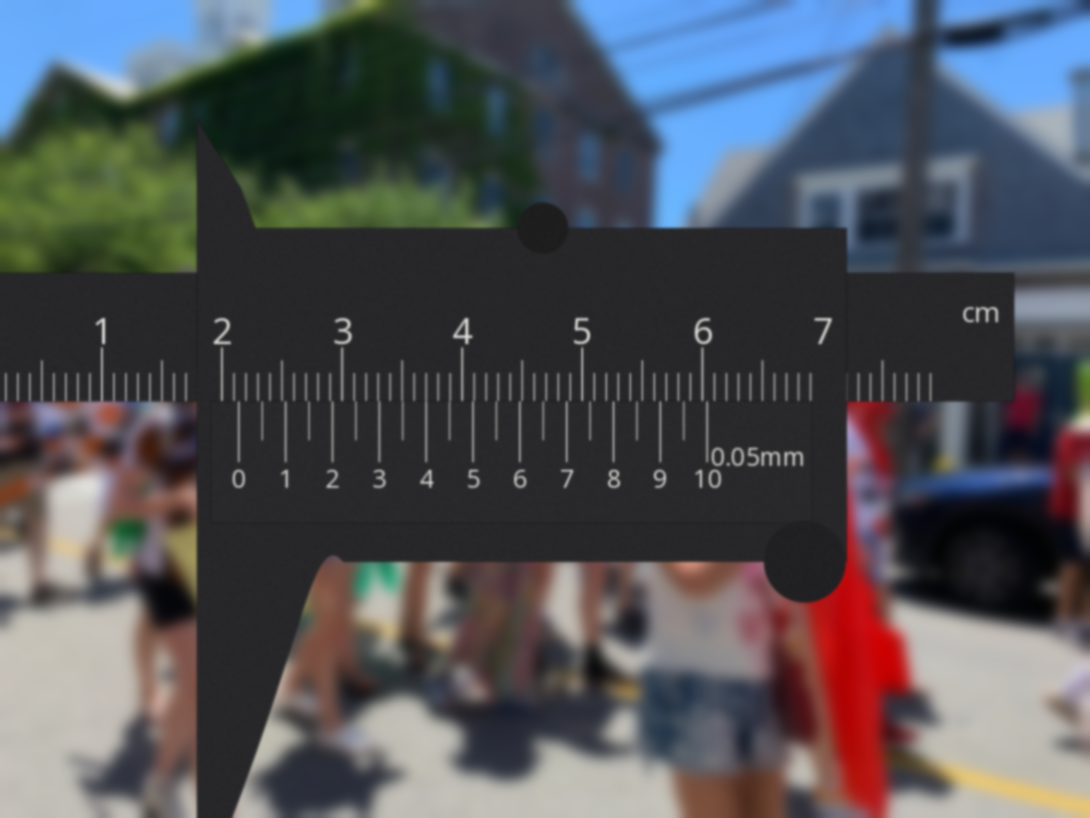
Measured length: 21.4 mm
